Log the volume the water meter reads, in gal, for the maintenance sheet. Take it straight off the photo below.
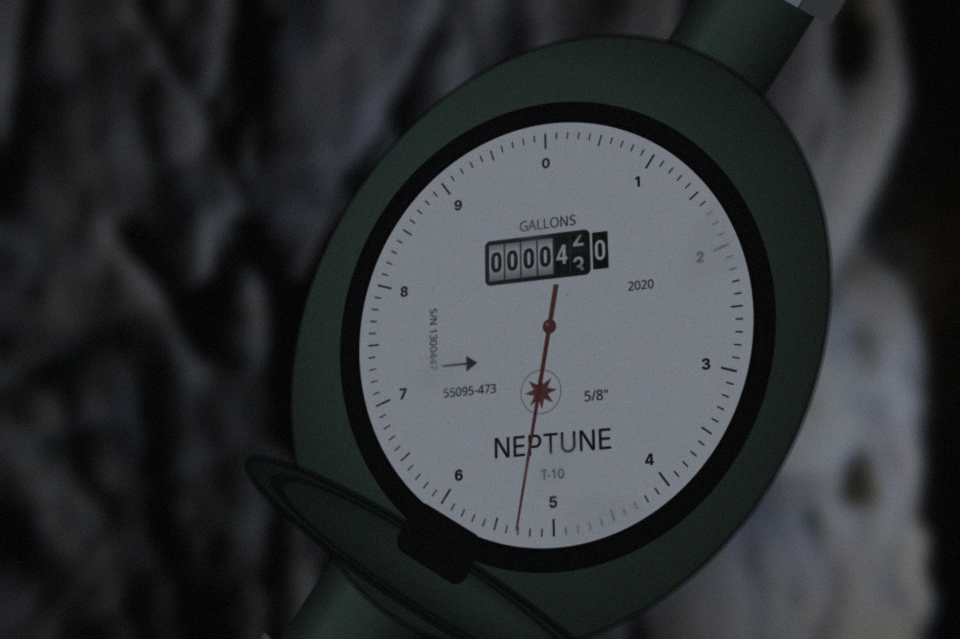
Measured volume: 425.3 gal
